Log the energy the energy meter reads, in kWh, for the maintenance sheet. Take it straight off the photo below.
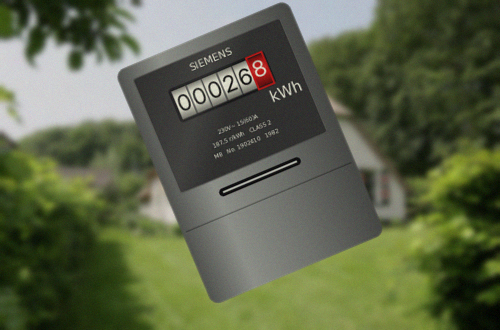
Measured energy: 26.8 kWh
